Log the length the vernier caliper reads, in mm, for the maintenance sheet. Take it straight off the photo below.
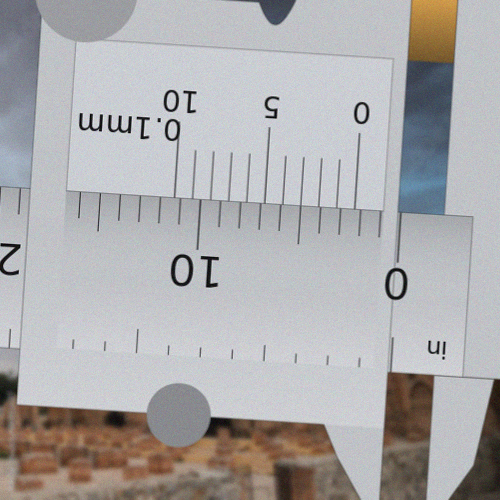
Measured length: 2.3 mm
